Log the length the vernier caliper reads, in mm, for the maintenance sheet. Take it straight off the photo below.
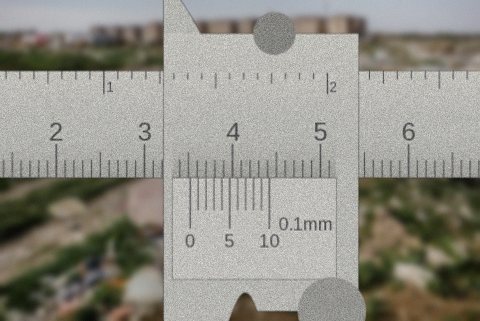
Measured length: 35.2 mm
